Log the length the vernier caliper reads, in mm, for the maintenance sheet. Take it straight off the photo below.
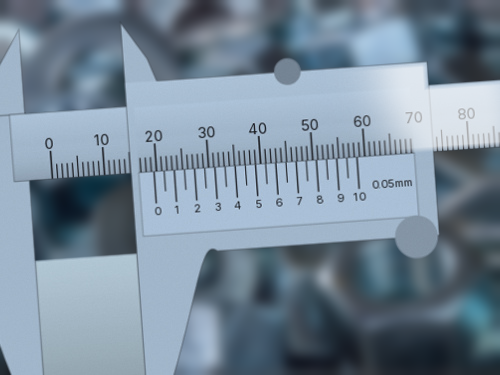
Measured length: 19.5 mm
